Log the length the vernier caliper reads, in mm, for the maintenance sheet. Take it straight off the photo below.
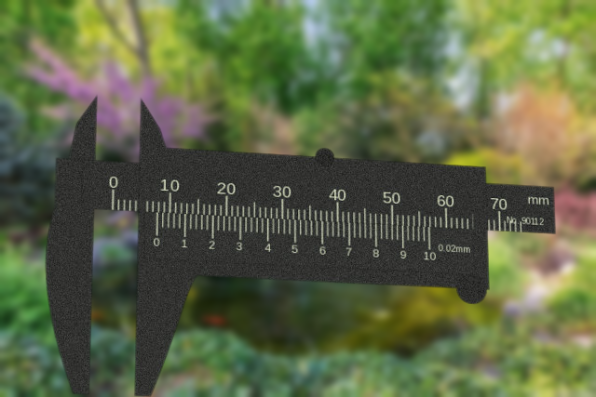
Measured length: 7.8 mm
